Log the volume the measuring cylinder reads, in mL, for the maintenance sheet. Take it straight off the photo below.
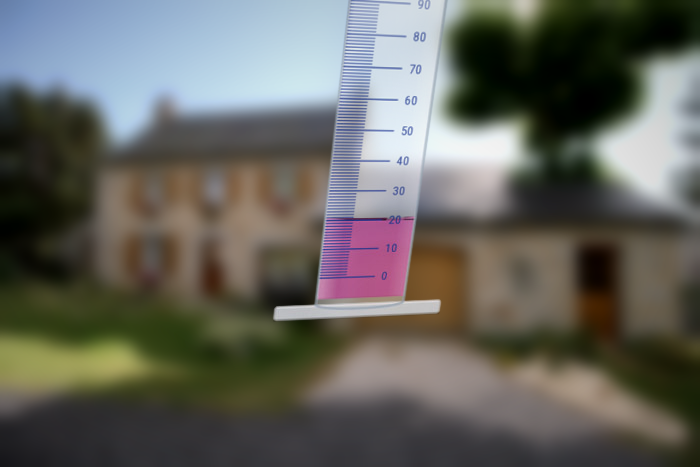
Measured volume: 20 mL
